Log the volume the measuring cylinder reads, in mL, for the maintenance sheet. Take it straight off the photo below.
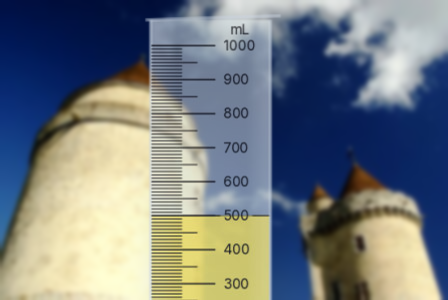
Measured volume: 500 mL
